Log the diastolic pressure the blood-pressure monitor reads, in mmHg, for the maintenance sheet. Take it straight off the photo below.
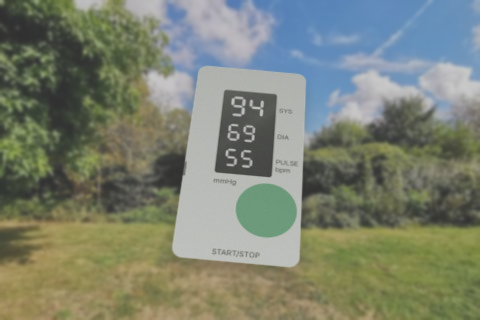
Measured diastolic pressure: 69 mmHg
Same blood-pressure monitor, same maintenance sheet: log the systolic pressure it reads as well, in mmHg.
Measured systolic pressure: 94 mmHg
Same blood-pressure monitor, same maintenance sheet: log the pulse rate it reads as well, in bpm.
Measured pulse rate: 55 bpm
